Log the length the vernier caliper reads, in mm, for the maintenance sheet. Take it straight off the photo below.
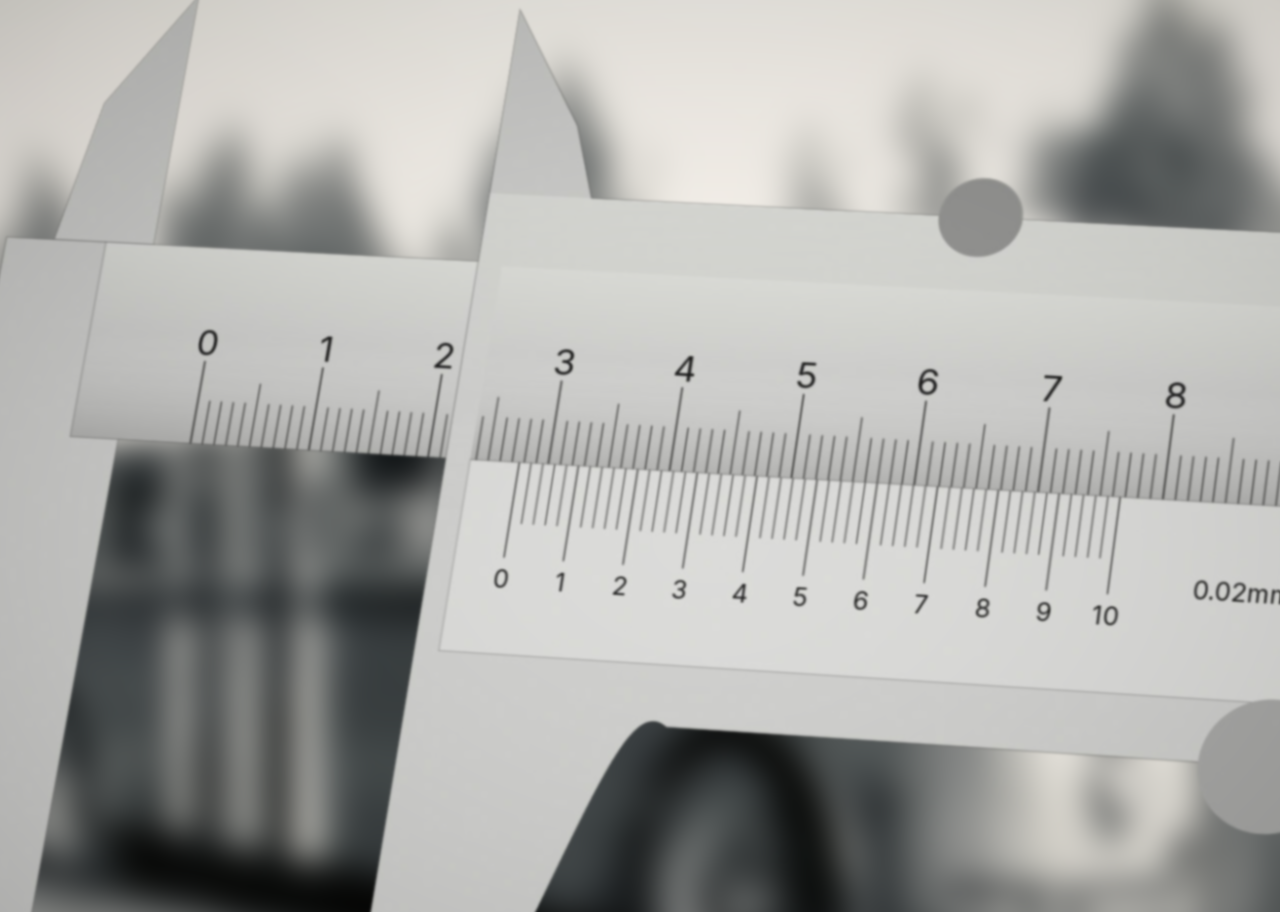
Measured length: 27.6 mm
